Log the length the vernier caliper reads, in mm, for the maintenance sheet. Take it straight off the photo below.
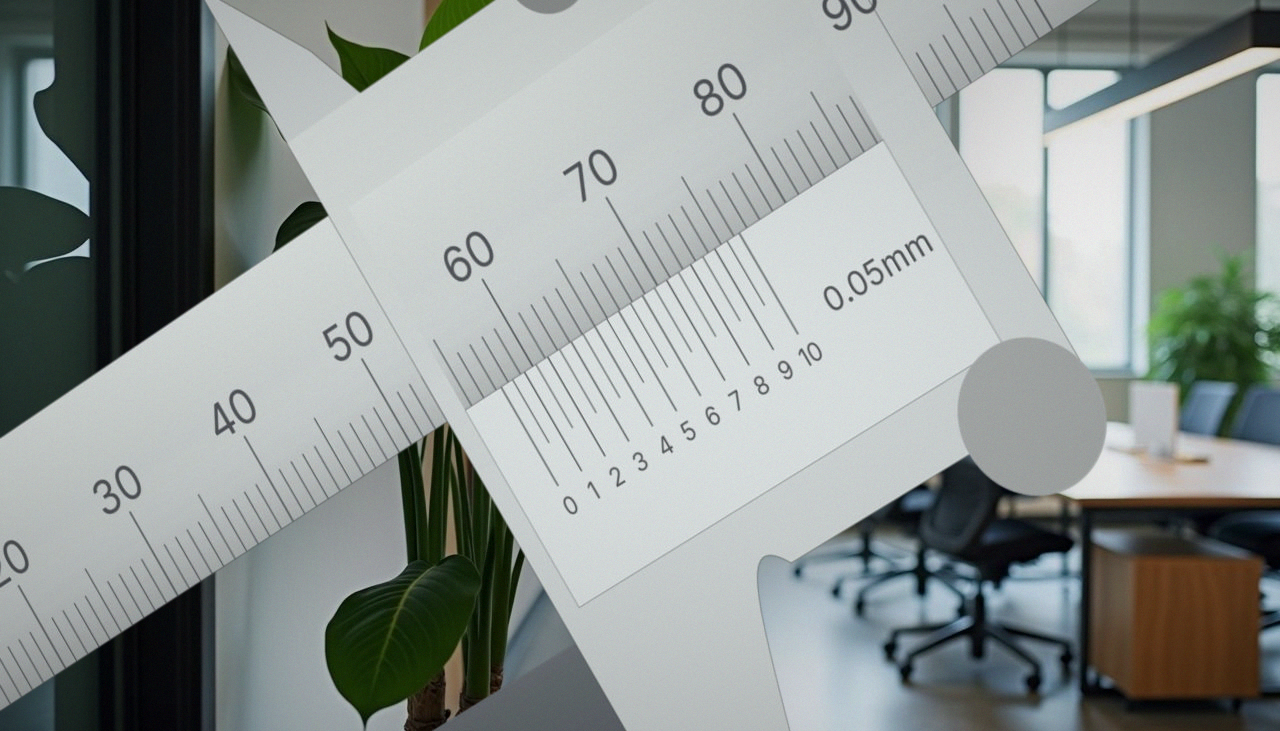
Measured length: 57.4 mm
